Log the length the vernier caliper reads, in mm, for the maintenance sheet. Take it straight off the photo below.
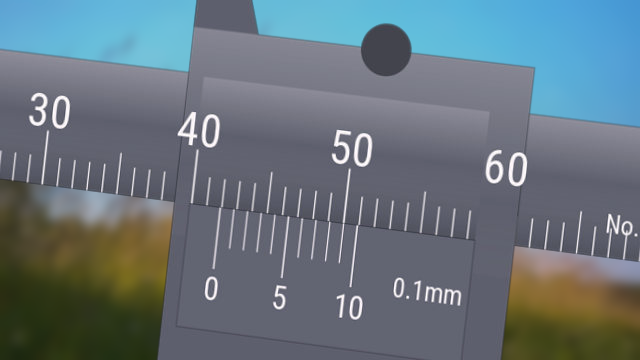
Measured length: 41.9 mm
